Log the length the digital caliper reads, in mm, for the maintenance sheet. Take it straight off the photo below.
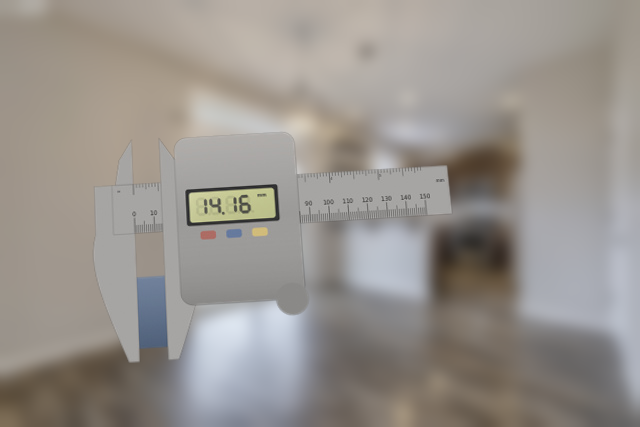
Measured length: 14.16 mm
